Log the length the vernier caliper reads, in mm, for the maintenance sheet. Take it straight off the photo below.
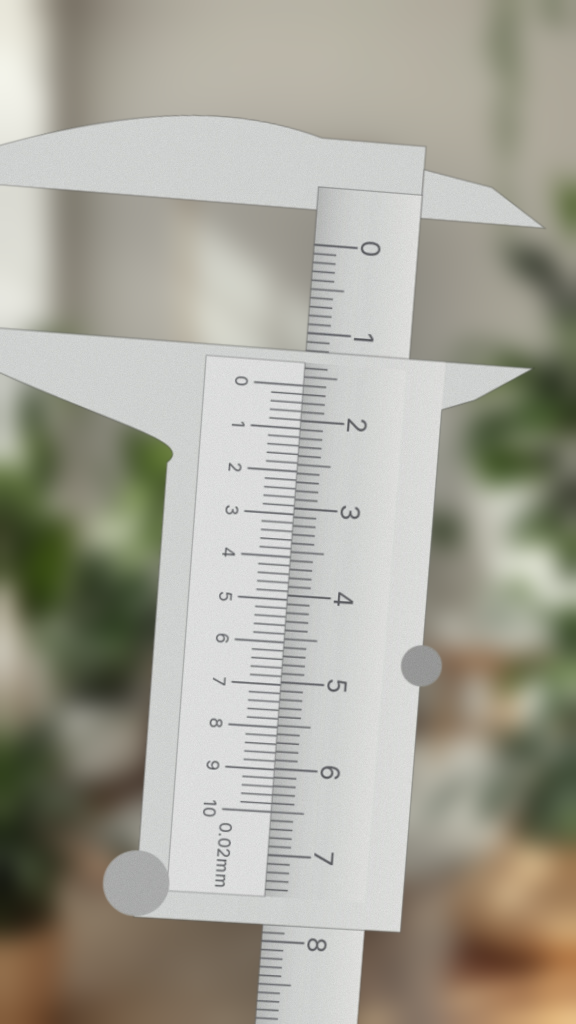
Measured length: 16.0 mm
